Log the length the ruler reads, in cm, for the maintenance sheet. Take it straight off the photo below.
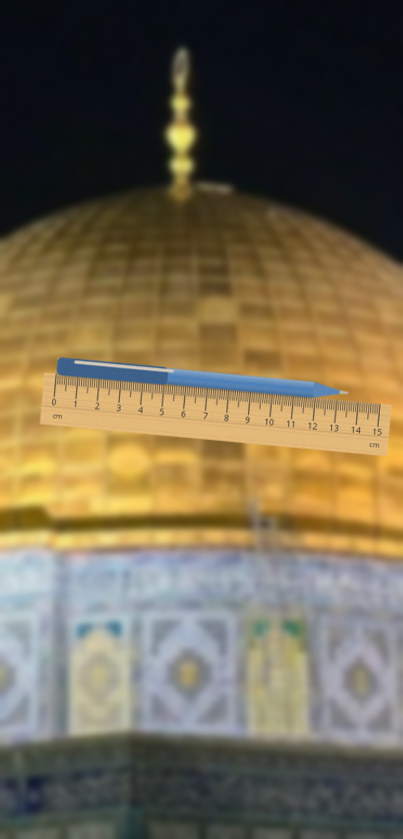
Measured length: 13.5 cm
